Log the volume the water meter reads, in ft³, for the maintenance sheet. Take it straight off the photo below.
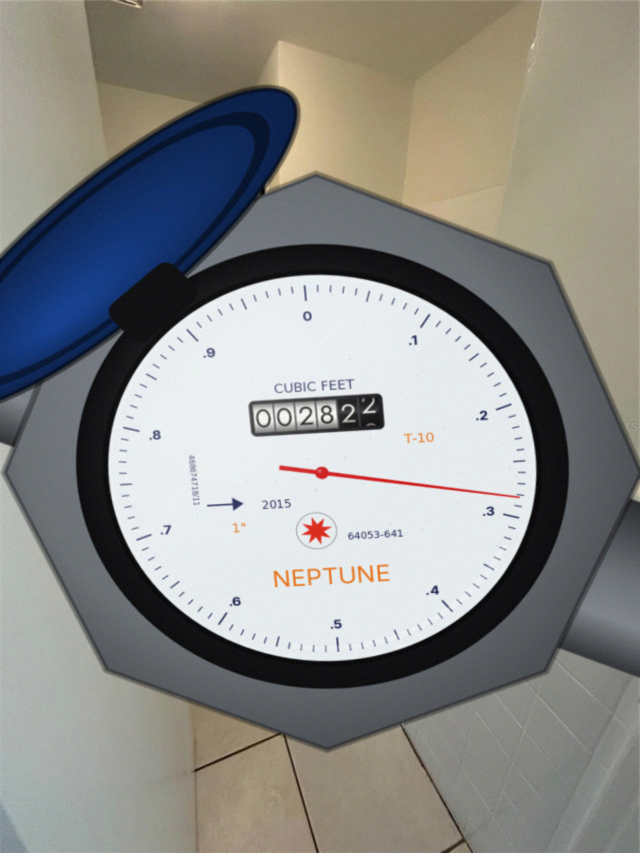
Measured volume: 2822.28 ft³
